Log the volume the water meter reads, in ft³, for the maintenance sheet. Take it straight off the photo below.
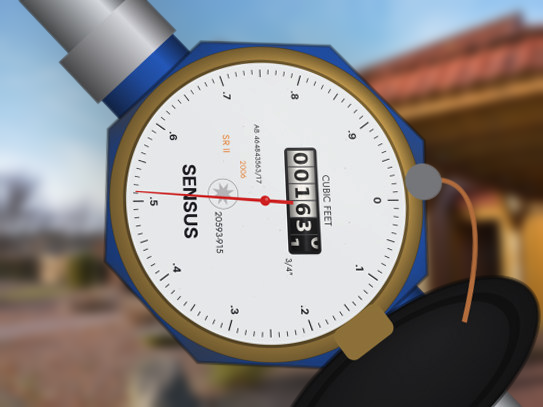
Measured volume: 1630.51 ft³
